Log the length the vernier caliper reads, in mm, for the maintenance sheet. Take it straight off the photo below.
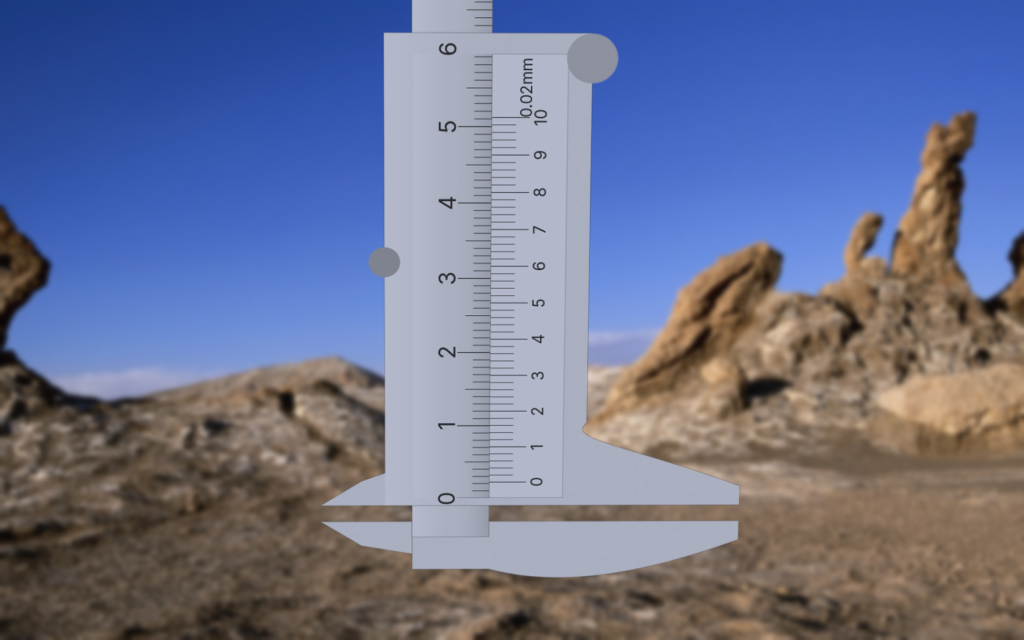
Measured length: 2.2 mm
